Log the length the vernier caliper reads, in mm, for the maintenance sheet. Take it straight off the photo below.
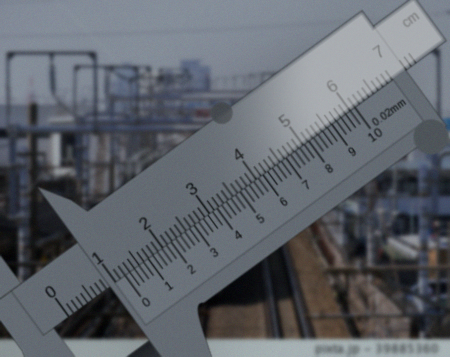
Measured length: 12.0 mm
